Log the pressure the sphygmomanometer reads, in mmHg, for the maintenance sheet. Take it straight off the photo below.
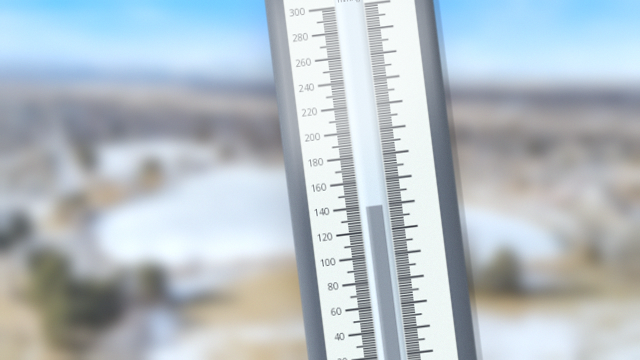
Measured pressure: 140 mmHg
